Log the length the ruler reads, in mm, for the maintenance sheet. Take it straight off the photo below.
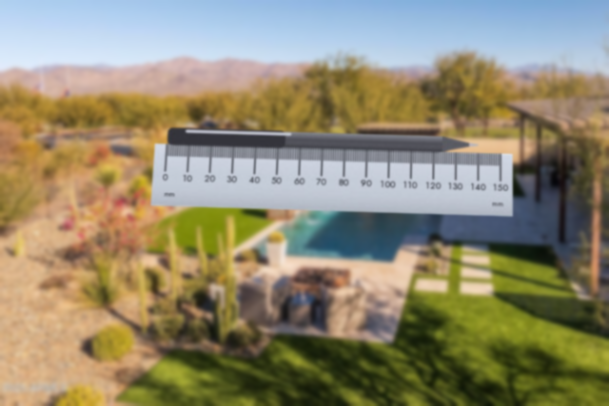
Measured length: 140 mm
